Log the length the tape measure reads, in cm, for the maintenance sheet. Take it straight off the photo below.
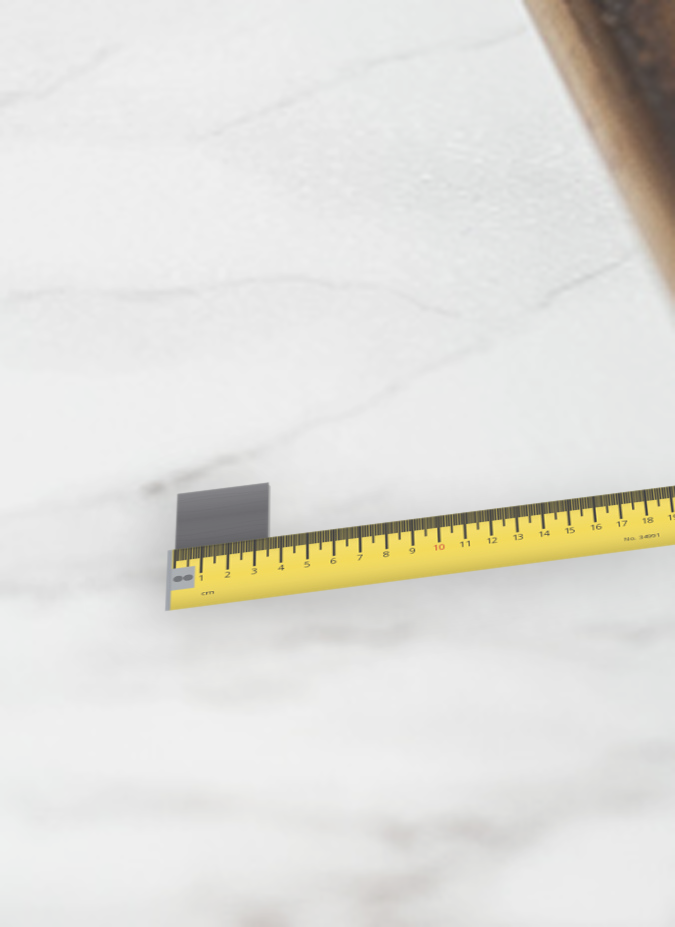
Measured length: 3.5 cm
